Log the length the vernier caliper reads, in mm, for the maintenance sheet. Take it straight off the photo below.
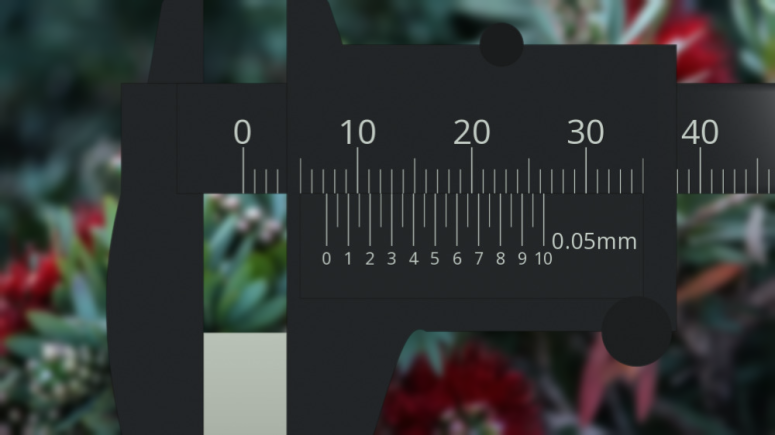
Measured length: 7.3 mm
